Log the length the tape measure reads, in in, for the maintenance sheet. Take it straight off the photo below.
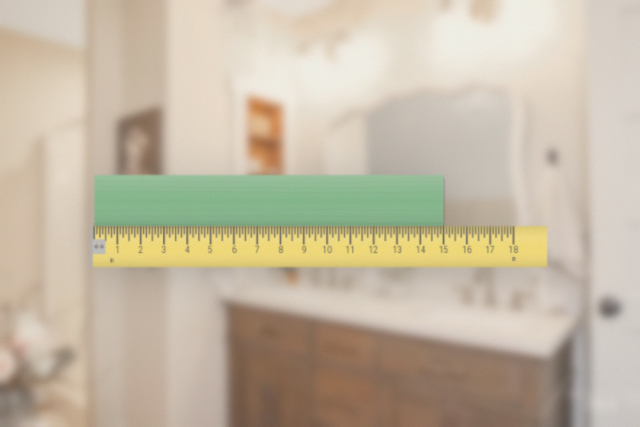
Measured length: 15 in
